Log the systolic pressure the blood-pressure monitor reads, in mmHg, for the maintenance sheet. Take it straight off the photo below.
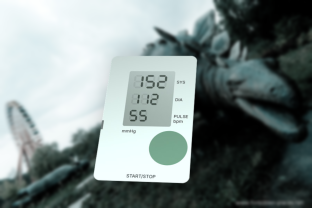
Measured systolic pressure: 152 mmHg
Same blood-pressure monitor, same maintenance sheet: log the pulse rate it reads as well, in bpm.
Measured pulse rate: 55 bpm
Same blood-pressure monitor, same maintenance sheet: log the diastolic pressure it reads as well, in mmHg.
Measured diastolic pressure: 112 mmHg
